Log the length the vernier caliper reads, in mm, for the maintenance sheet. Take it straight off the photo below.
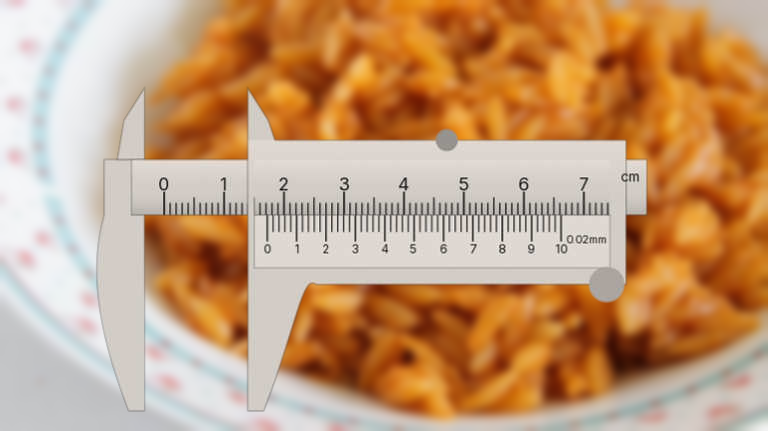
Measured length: 17.2 mm
